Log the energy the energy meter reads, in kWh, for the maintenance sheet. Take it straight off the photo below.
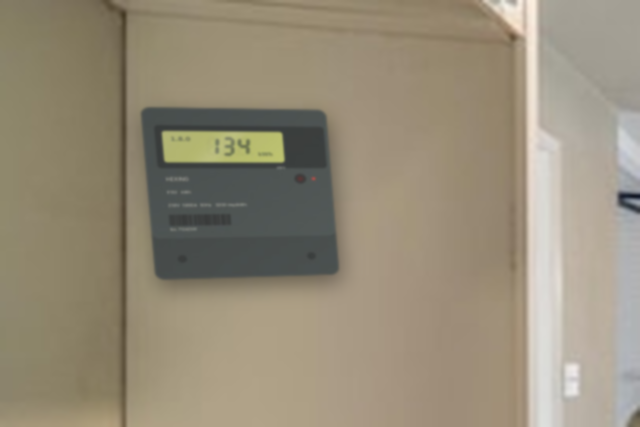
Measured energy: 134 kWh
